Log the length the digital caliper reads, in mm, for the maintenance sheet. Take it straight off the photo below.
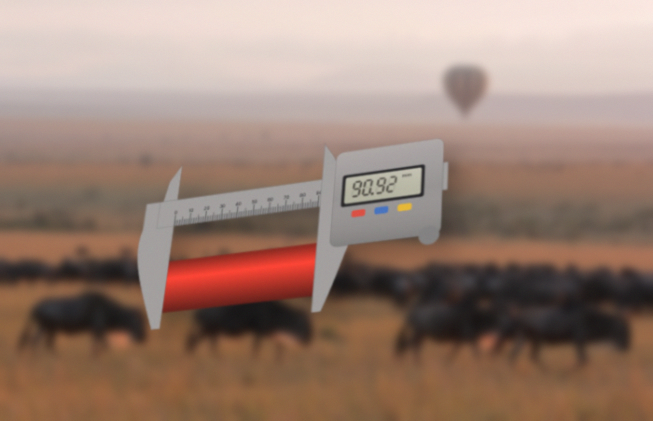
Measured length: 90.92 mm
